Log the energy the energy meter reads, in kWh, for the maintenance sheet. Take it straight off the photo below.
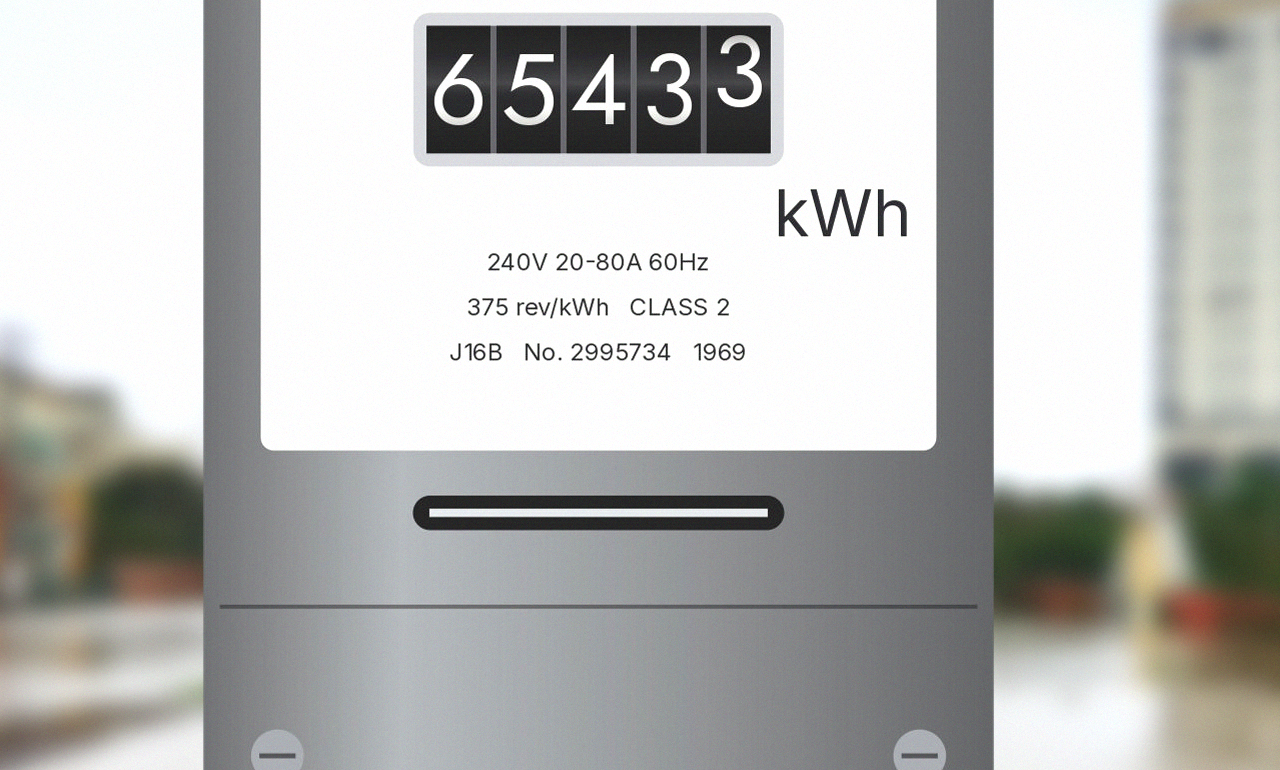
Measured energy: 65433 kWh
